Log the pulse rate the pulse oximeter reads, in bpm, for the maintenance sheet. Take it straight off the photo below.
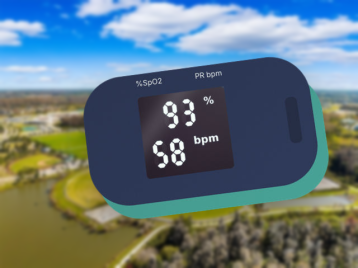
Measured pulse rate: 58 bpm
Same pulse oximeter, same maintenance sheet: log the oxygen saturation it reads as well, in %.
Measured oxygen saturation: 93 %
